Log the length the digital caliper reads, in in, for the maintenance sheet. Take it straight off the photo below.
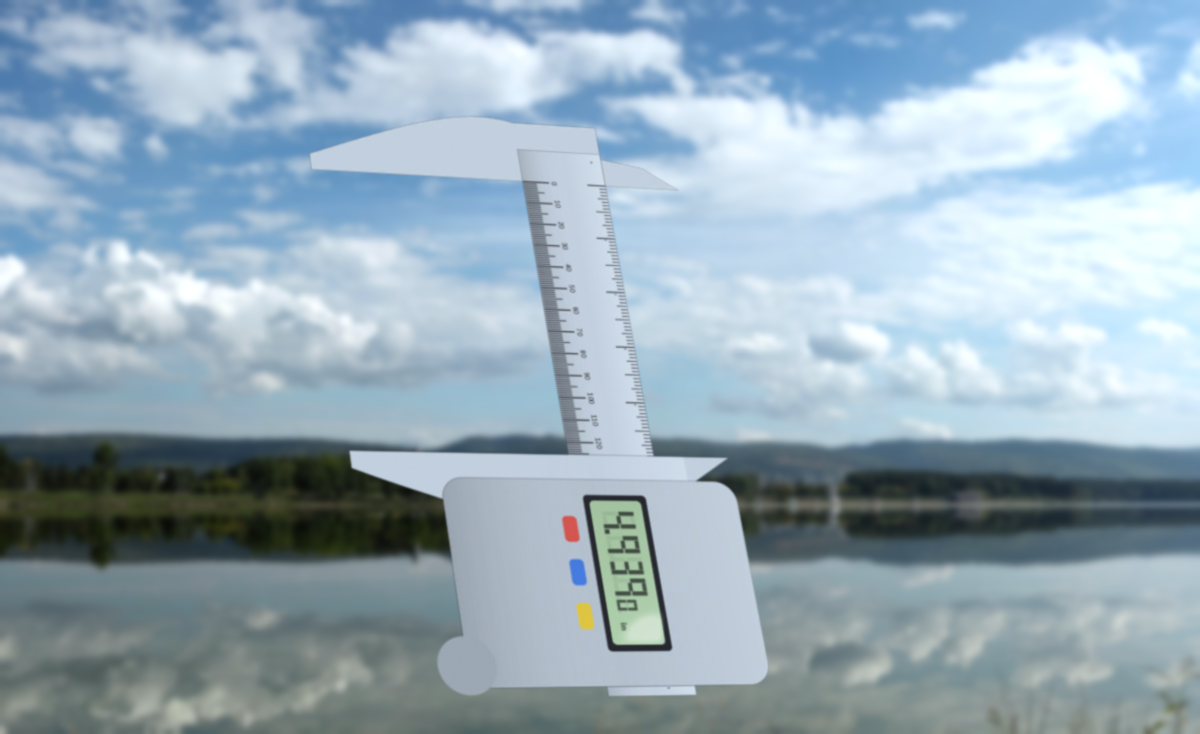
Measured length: 4.9390 in
